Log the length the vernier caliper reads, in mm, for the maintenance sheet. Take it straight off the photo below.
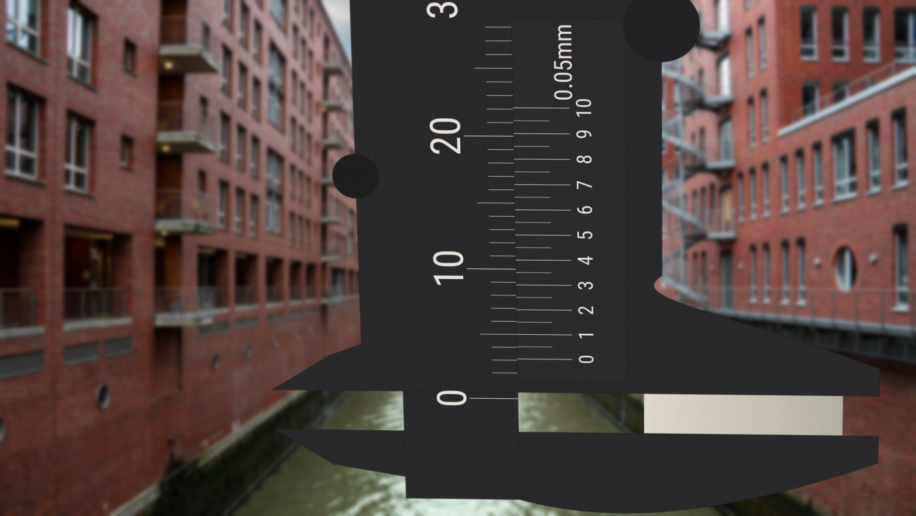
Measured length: 3.1 mm
